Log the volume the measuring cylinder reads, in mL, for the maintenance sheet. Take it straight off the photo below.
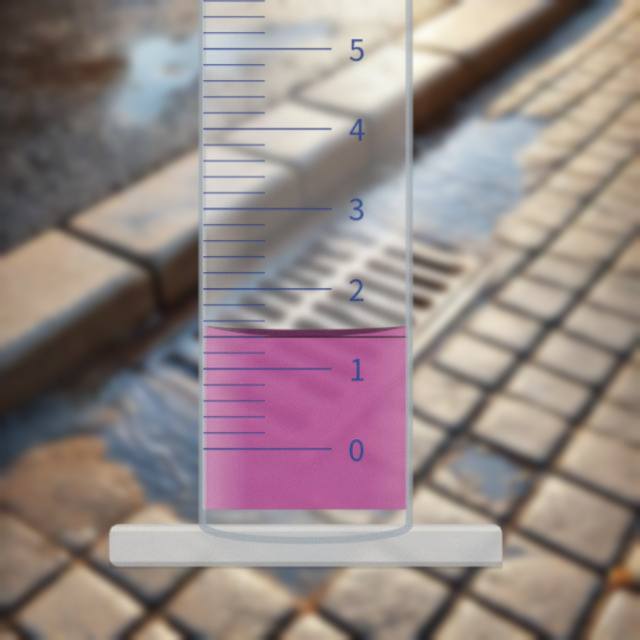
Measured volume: 1.4 mL
